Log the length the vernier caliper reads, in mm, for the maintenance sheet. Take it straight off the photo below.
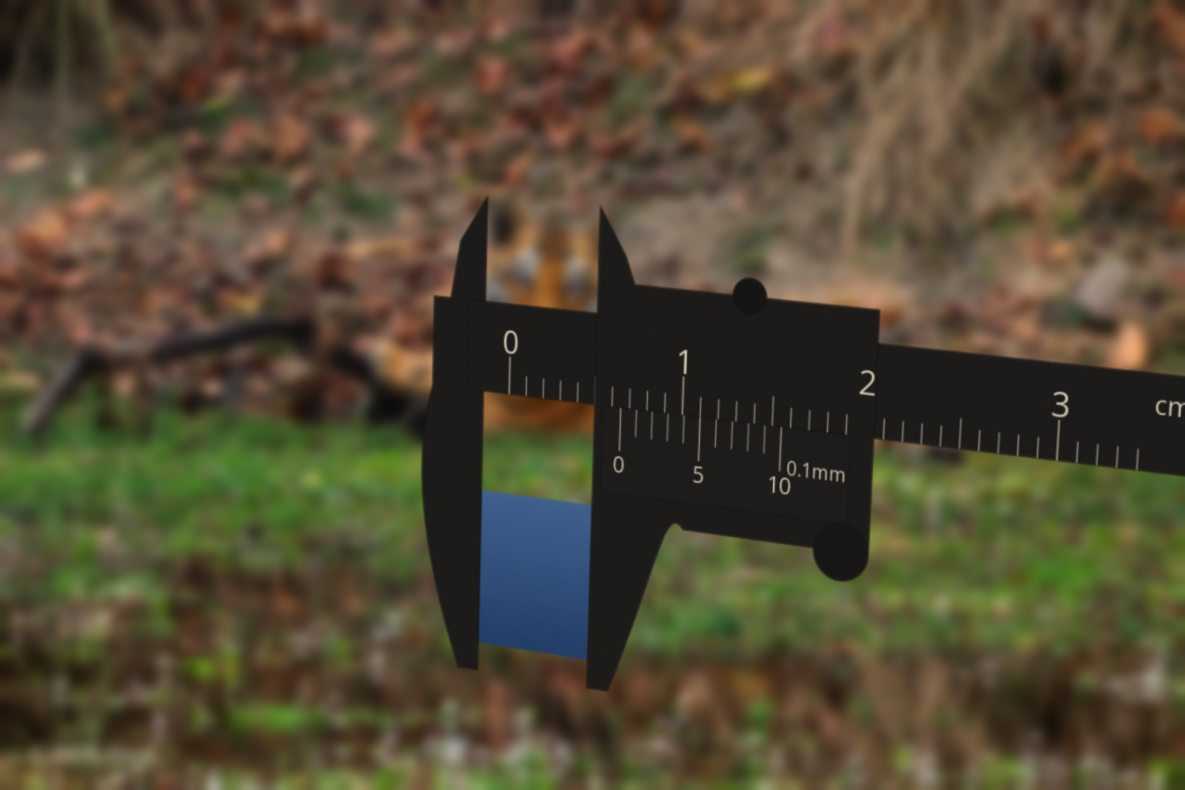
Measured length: 6.5 mm
